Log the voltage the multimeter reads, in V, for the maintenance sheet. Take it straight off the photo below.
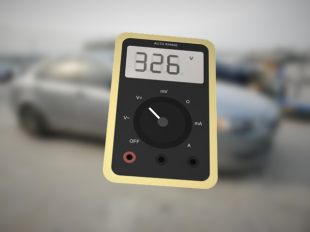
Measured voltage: 326 V
